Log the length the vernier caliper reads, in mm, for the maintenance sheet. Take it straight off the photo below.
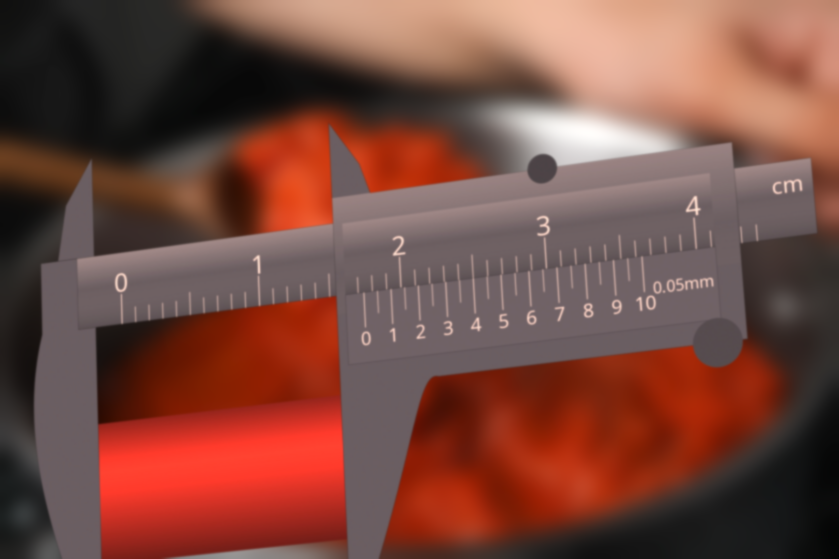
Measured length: 17.4 mm
